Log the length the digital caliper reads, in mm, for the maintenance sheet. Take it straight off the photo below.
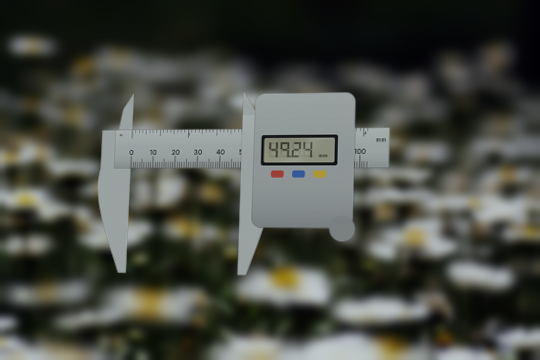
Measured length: 49.24 mm
